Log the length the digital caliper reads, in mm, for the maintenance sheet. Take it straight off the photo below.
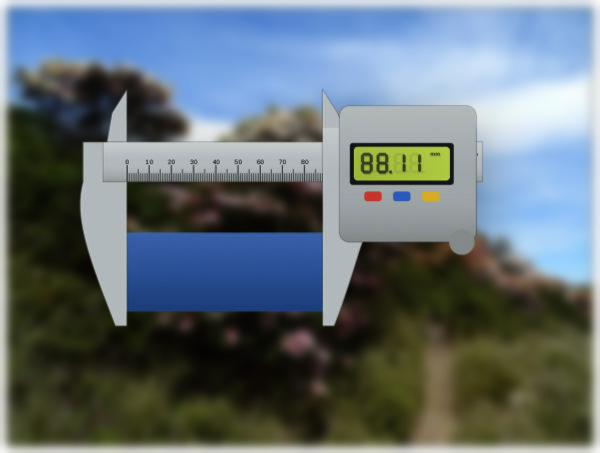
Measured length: 88.11 mm
